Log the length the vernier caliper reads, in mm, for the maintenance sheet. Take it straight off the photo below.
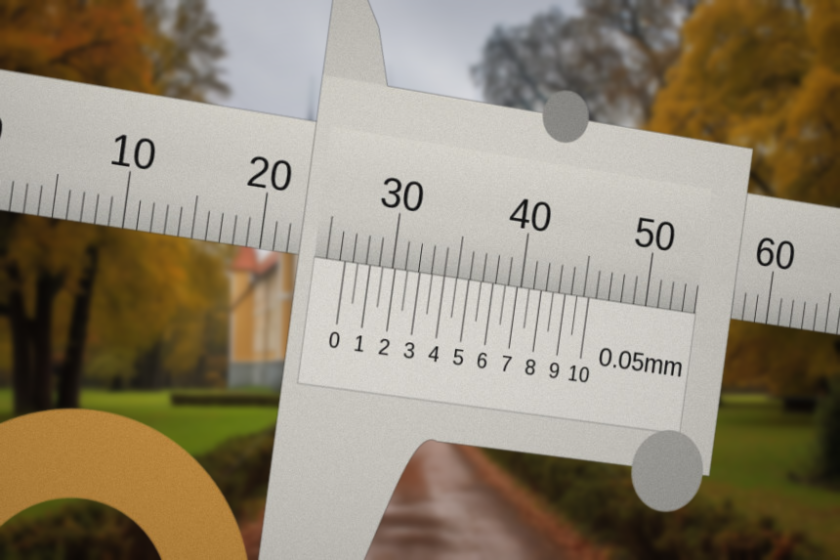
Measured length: 26.4 mm
